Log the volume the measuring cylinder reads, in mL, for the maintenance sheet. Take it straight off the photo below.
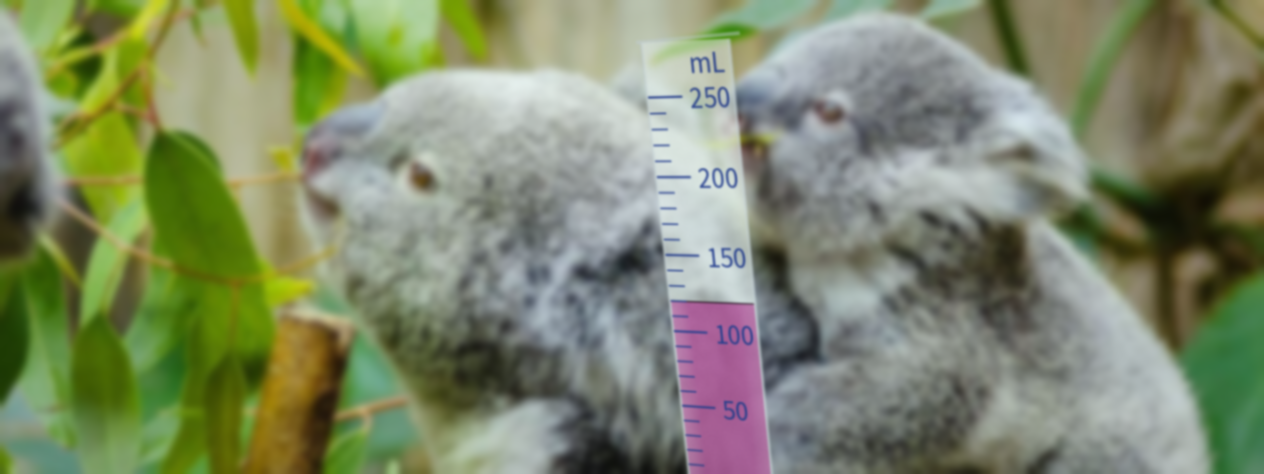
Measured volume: 120 mL
